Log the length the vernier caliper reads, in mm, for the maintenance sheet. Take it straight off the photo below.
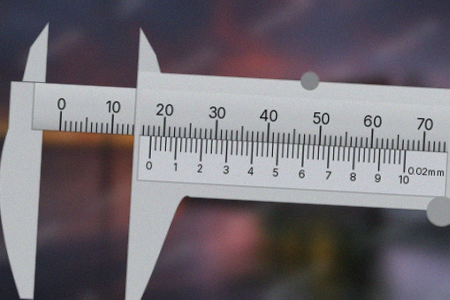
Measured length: 17.5 mm
